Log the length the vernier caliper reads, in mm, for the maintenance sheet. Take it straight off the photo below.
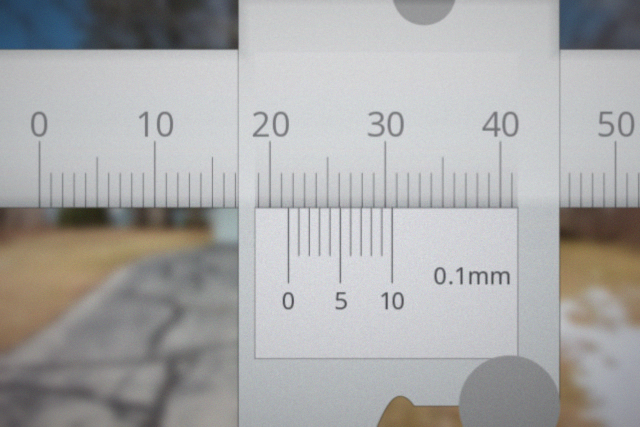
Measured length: 21.6 mm
